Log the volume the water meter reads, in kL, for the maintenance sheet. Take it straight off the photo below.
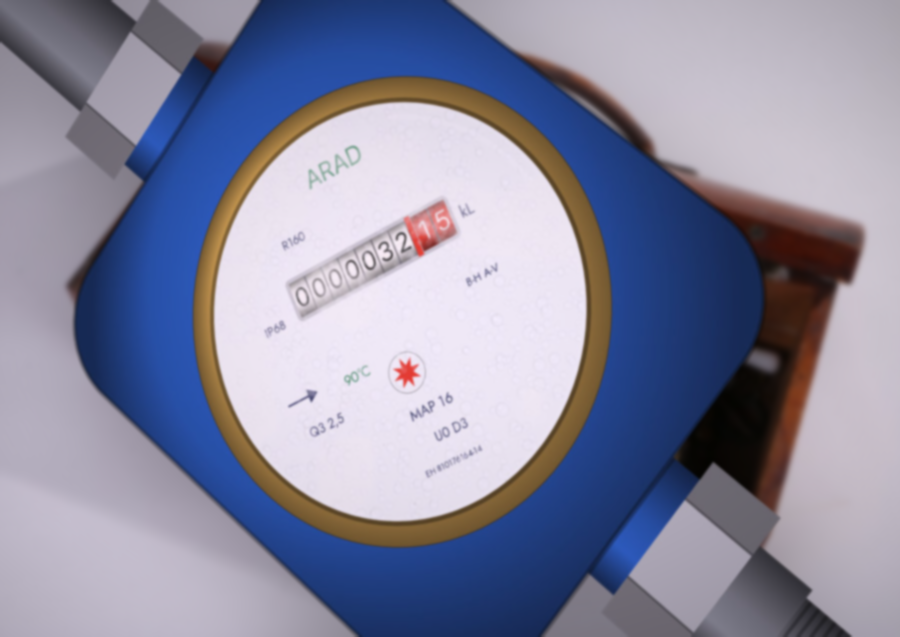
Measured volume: 32.15 kL
